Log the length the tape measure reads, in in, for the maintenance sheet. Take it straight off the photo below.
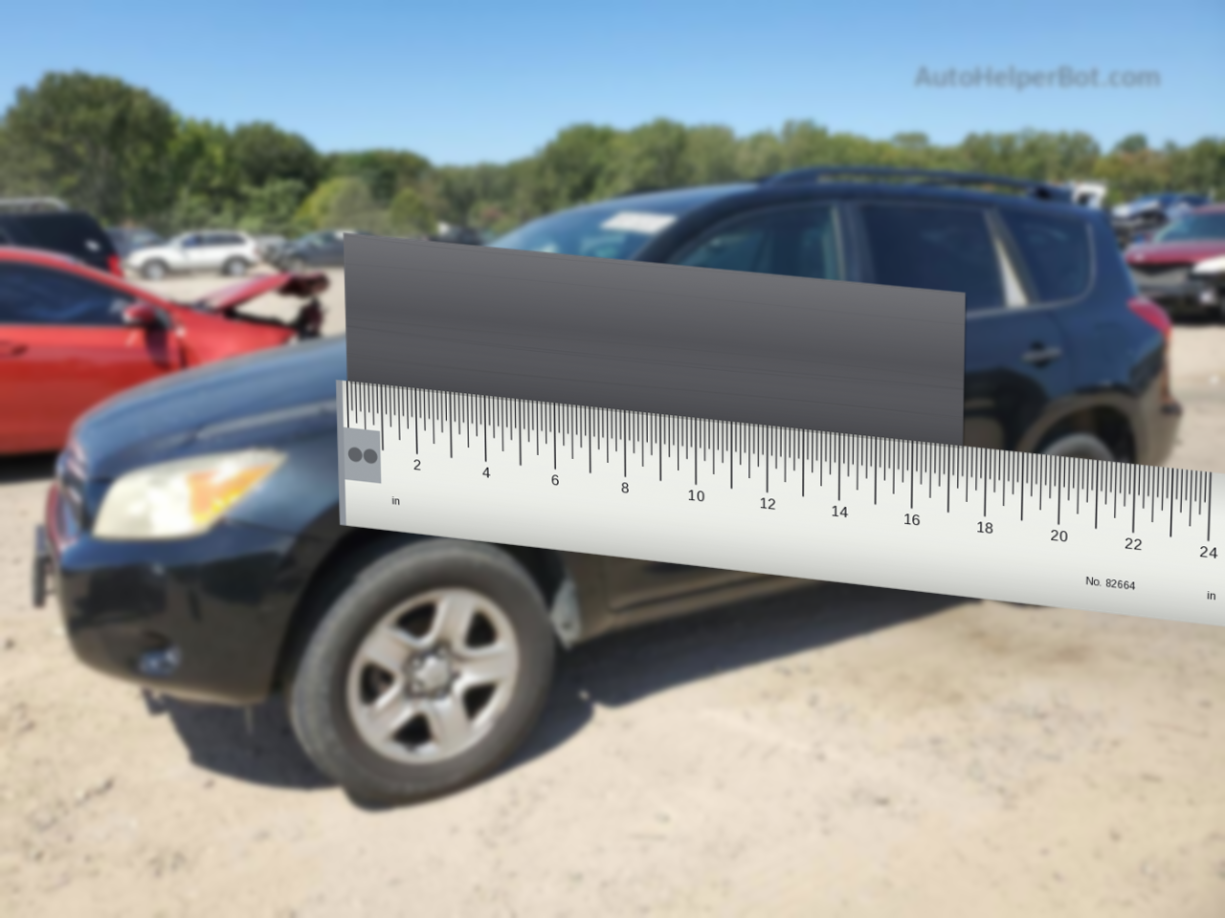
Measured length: 17.375 in
